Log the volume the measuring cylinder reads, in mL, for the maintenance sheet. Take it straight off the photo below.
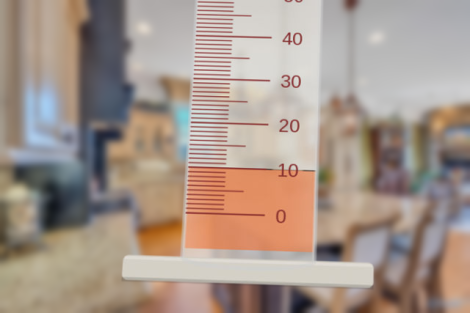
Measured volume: 10 mL
